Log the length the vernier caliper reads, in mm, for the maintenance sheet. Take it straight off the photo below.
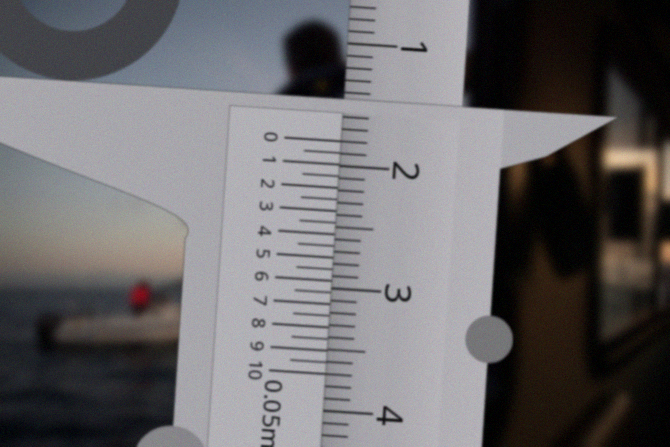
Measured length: 18.0 mm
